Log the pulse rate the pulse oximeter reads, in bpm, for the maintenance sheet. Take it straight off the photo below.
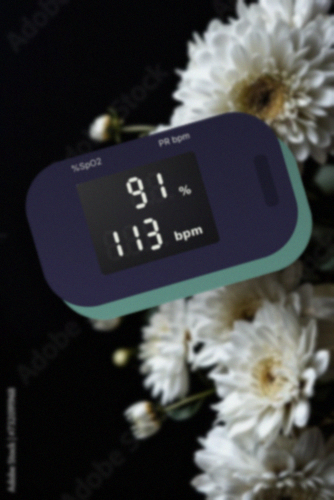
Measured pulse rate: 113 bpm
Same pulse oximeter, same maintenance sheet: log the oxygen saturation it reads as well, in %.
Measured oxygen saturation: 91 %
